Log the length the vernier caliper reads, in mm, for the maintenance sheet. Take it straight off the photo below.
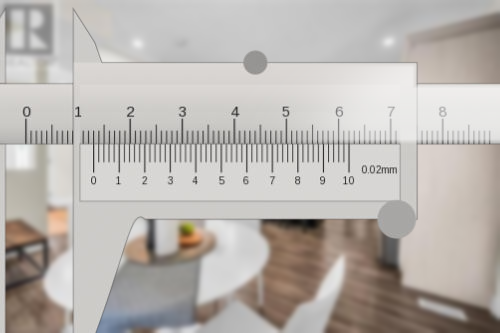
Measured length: 13.0 mm
